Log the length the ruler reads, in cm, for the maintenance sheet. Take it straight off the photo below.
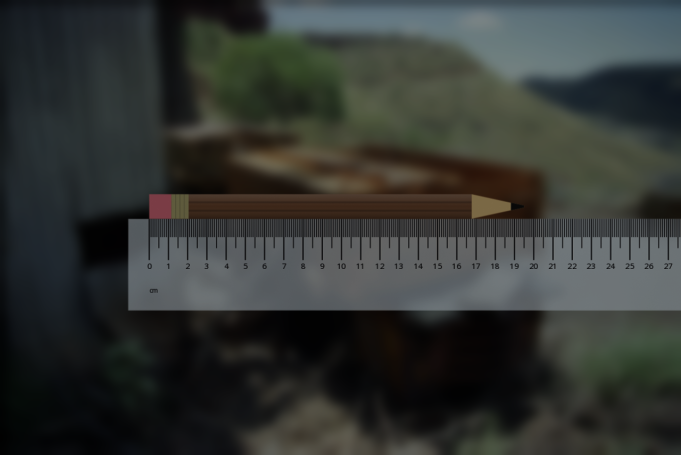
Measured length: 19.5 cm
